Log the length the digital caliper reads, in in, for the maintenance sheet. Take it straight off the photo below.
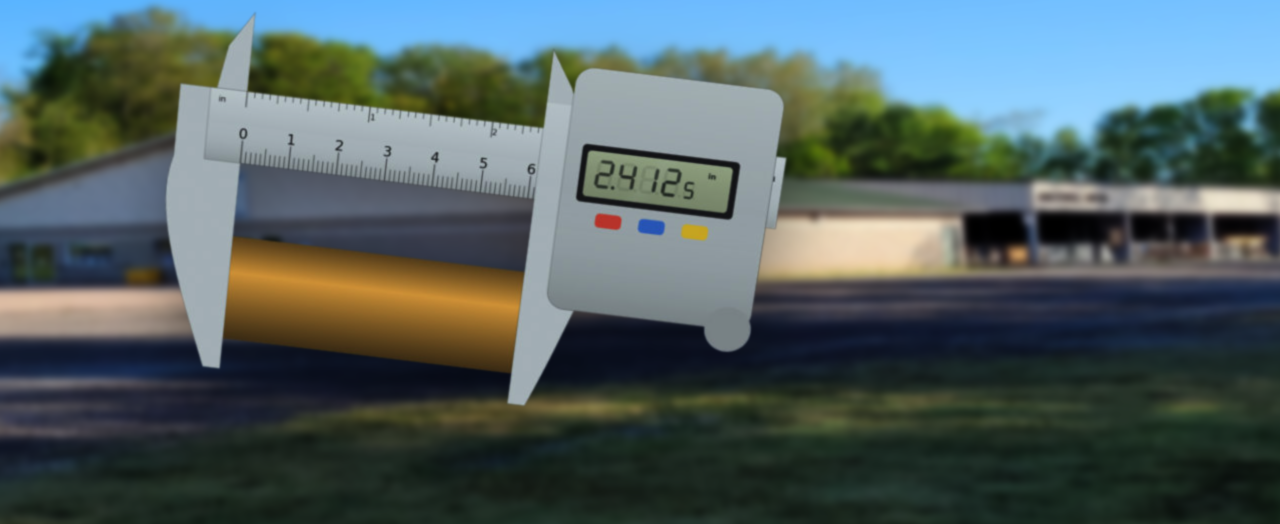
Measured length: 2.4125 in
